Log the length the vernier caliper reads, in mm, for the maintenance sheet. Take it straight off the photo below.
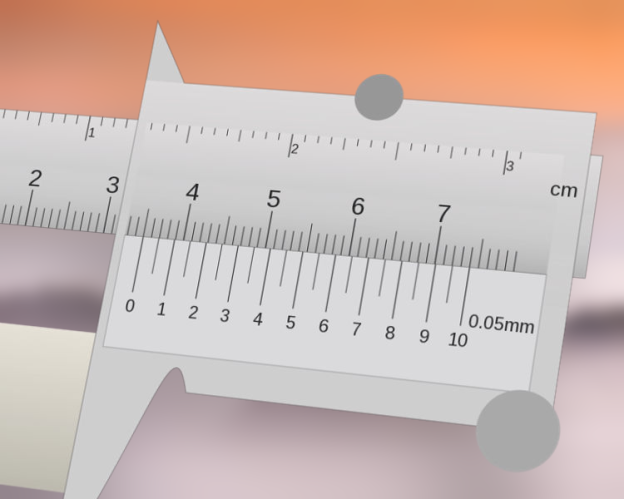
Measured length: 35.0 mm
